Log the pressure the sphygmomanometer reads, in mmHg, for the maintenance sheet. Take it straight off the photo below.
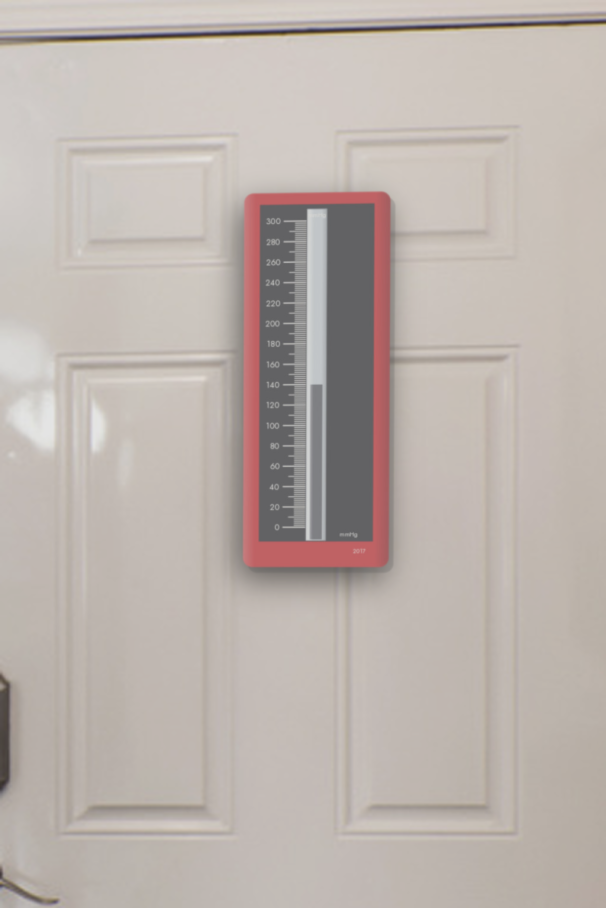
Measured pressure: 140 mmHg
